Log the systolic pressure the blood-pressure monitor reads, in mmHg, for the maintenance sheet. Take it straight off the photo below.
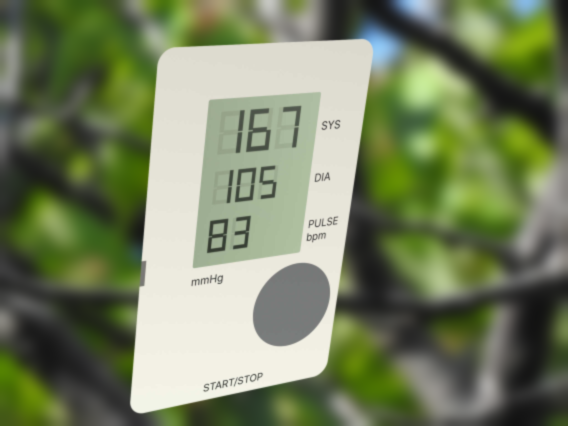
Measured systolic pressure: 167 mmHg
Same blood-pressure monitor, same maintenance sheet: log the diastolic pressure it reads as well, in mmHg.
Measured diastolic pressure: 105 mmHg
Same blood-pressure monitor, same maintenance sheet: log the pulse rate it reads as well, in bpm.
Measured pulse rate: 83 bpm
